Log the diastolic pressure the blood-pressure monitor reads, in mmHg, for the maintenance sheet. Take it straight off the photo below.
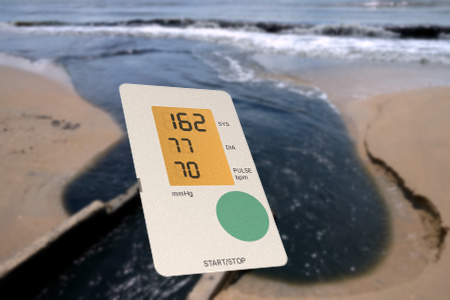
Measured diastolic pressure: 77 mmHg
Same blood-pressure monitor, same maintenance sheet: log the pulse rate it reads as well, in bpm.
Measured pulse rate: 70 bpm
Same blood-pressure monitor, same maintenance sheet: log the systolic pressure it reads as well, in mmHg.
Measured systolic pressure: 162 mmHg
